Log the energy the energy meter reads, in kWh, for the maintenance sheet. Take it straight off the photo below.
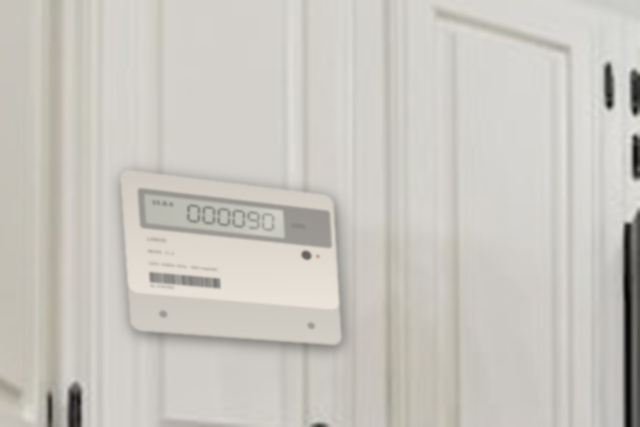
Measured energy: 90 kWh
